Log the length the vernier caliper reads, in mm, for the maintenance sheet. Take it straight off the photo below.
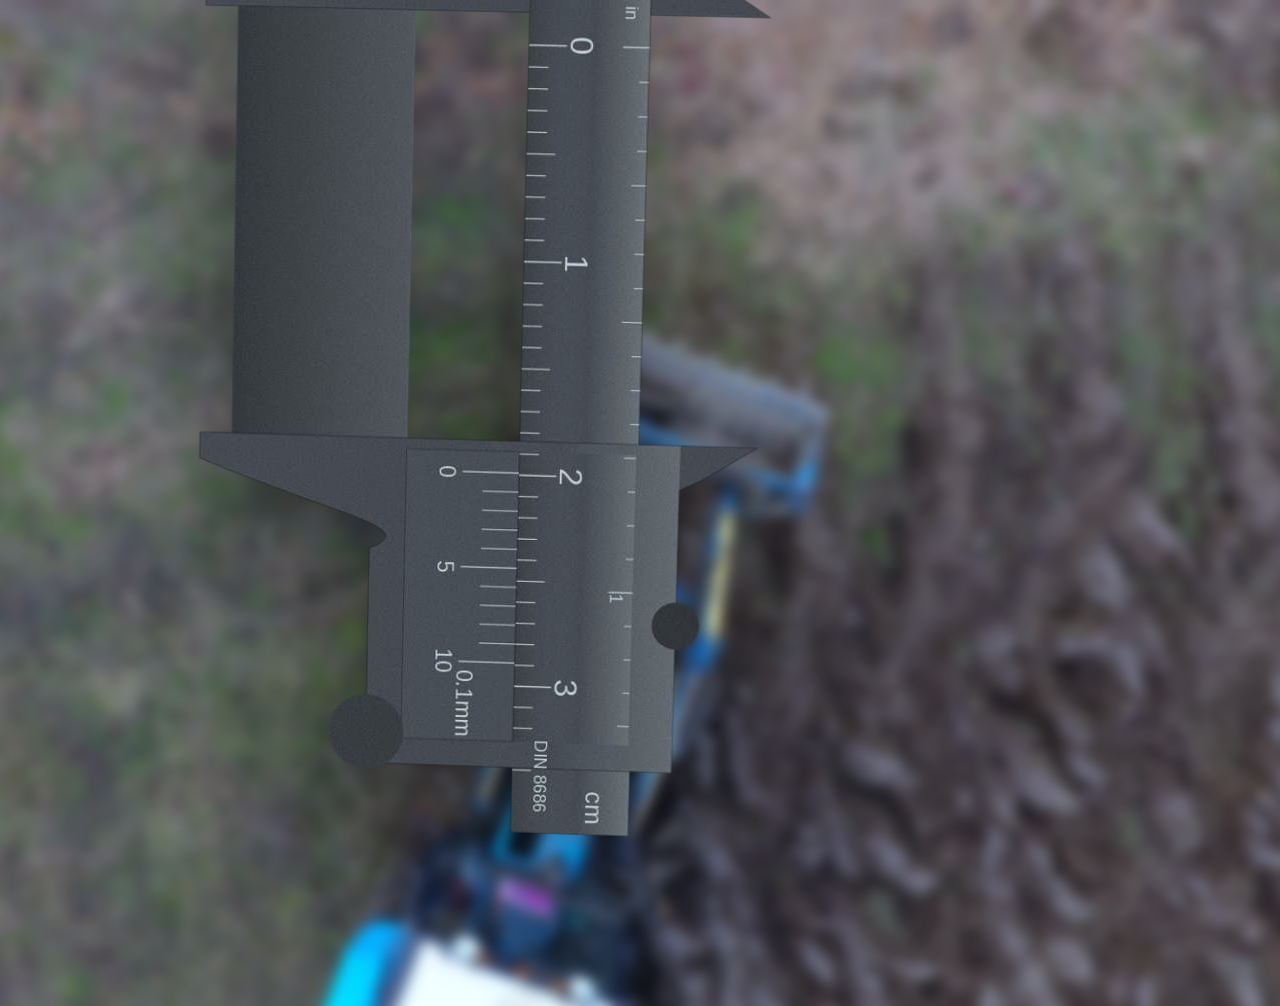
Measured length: 19.9 mm
